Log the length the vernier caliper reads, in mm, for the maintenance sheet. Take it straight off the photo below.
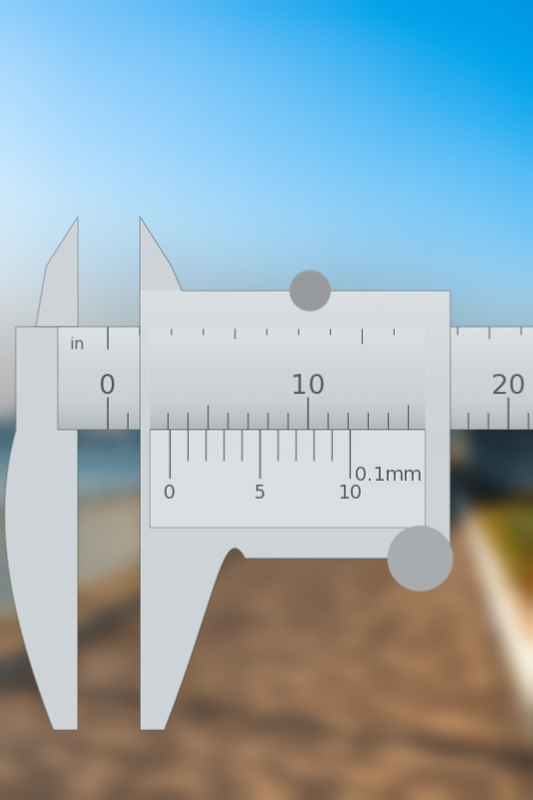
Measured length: 3.1 mm
